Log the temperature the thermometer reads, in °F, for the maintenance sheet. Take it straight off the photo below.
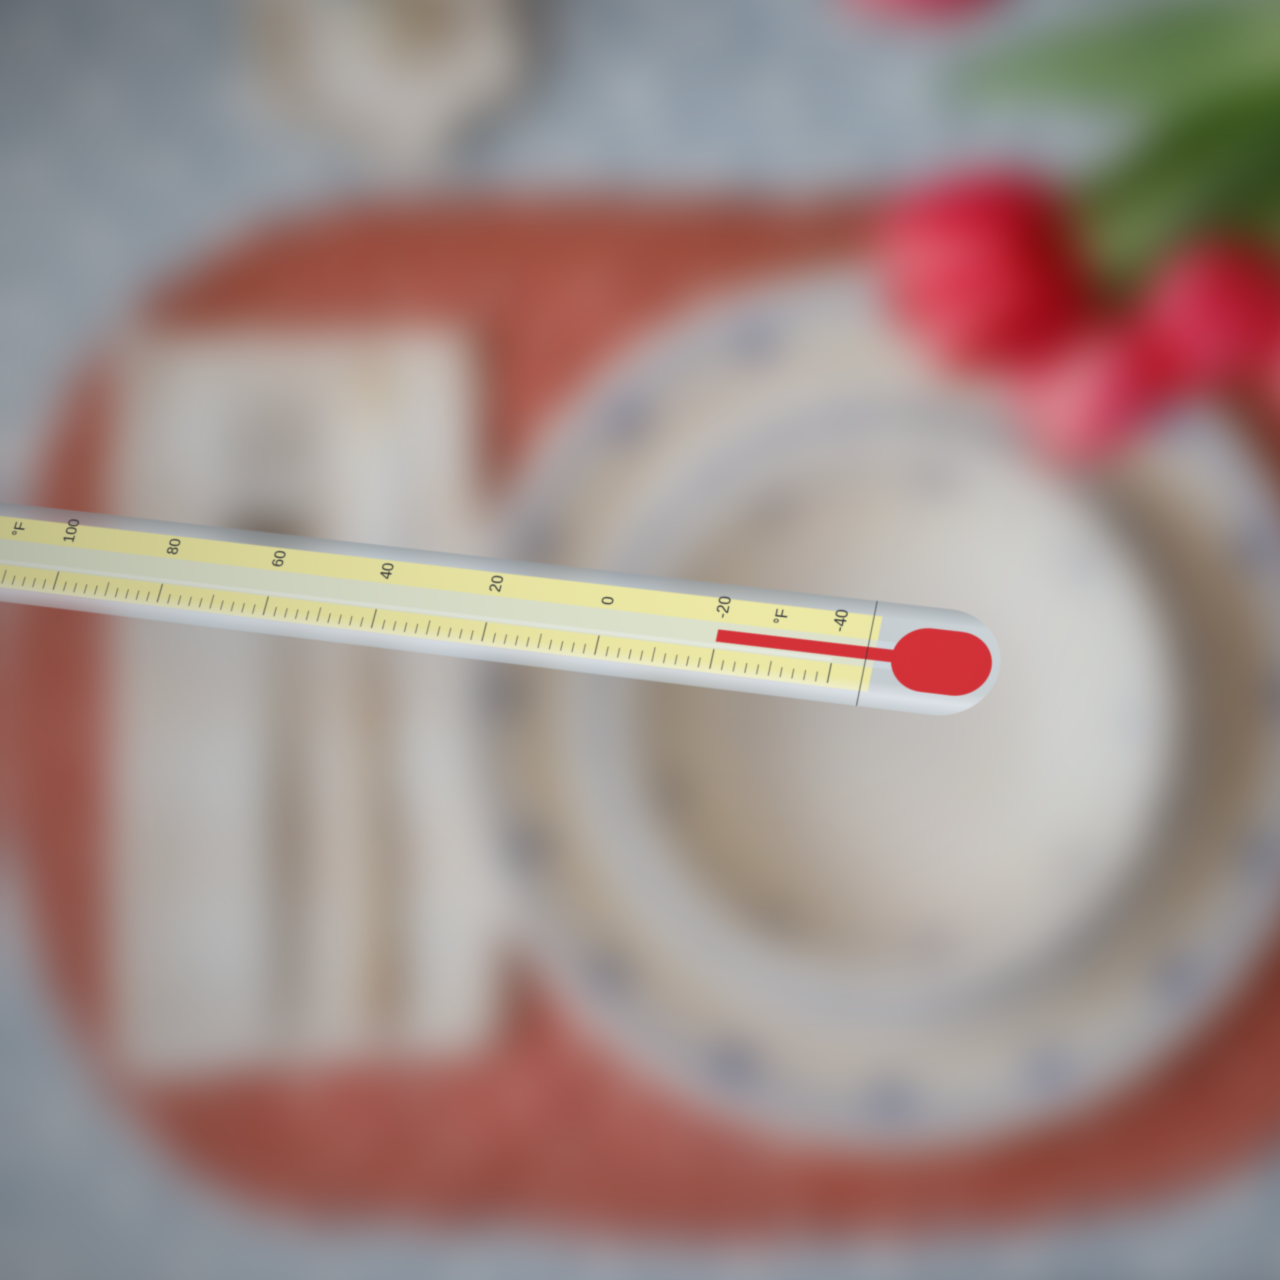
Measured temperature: -20 °F
